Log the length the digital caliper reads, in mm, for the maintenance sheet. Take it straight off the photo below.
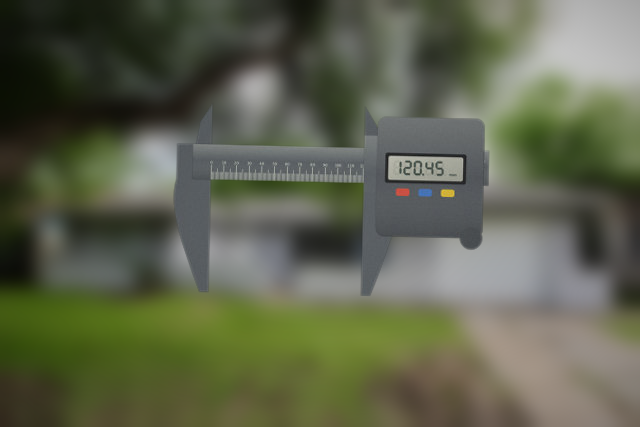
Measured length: 120.45 mm
